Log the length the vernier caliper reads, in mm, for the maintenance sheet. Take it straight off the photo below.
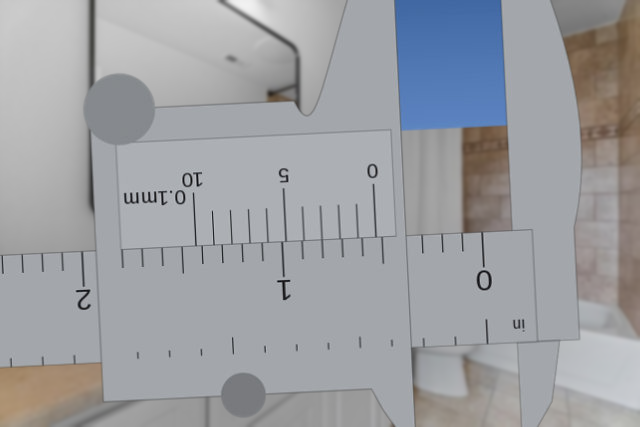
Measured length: 5.3 mm
